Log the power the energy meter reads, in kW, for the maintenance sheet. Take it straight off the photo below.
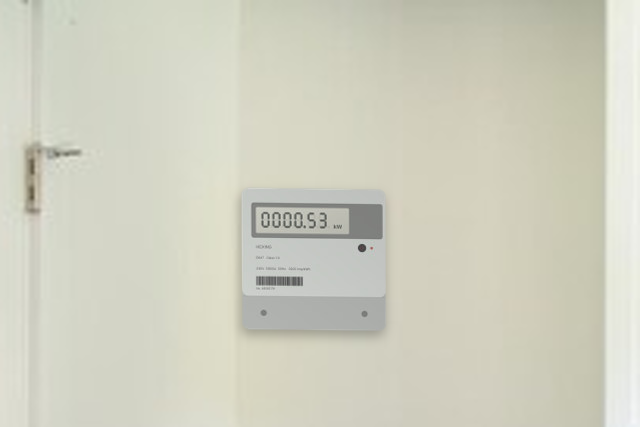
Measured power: 0.53 kW
